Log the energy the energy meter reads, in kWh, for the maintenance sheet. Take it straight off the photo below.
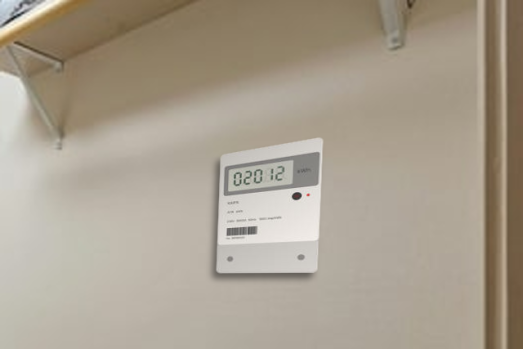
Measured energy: 2012 kWh
